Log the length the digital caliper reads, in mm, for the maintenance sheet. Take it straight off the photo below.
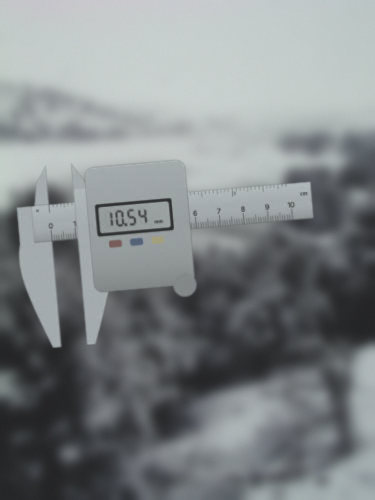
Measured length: 10.54 mm
